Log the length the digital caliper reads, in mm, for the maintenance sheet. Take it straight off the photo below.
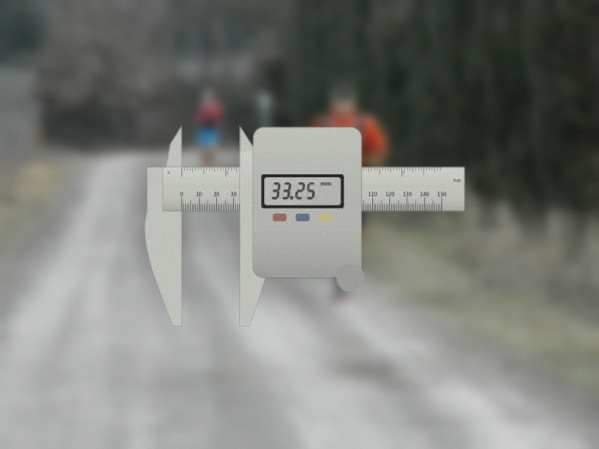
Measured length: 33.25 mm
